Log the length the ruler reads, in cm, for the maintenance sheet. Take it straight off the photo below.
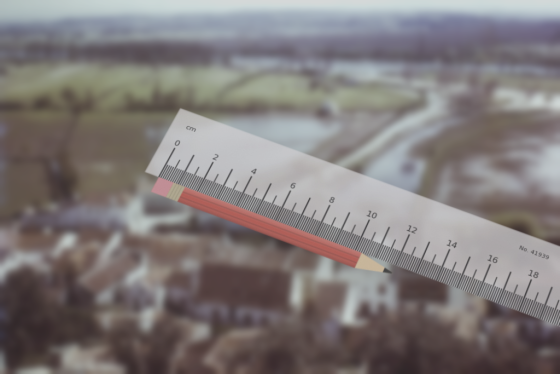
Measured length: 12 cm
